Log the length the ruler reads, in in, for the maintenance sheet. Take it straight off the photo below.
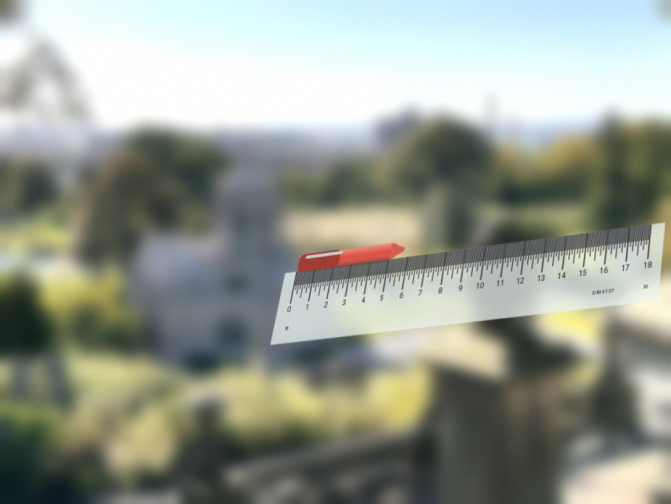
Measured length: 6 in
